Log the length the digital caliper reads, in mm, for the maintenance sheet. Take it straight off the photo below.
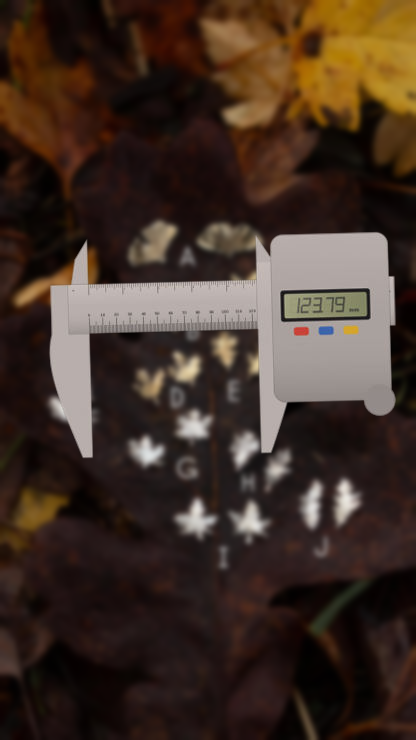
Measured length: 123.79 mm
